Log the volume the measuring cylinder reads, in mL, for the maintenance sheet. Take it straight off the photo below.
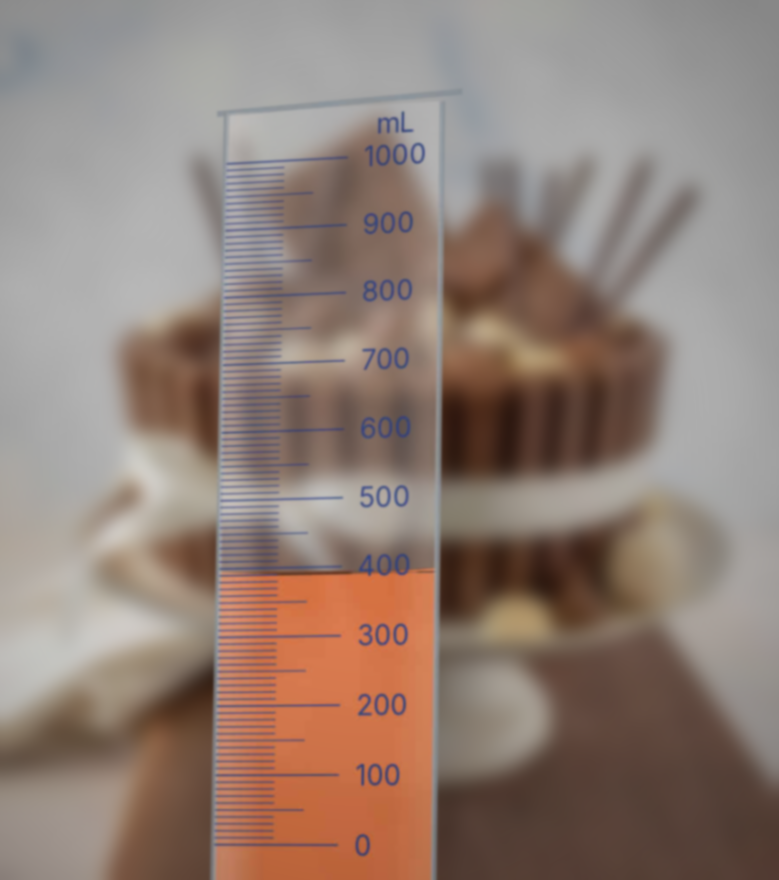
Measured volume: 390 mL
